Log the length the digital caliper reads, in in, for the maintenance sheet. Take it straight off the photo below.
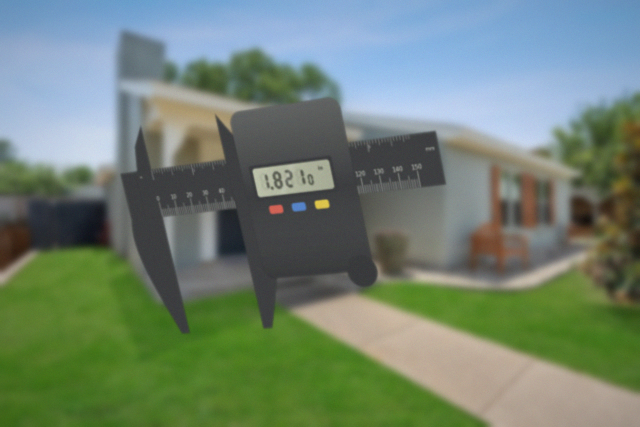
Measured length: 1.8210 in
